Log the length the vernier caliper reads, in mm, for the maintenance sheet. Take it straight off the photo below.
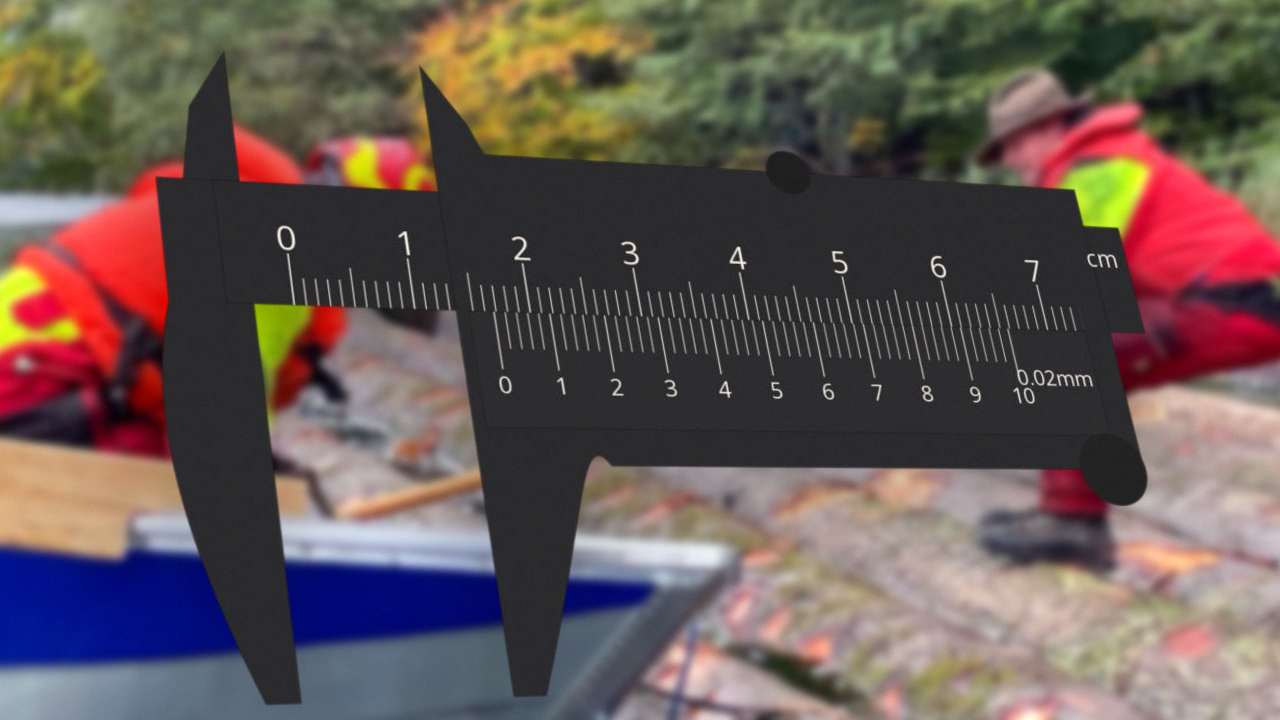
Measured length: 16.8 mm
